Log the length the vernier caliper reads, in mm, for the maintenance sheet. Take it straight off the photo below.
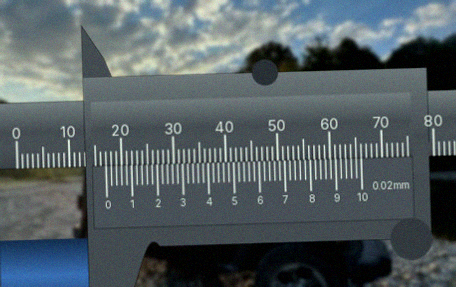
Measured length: 17.0 mm
